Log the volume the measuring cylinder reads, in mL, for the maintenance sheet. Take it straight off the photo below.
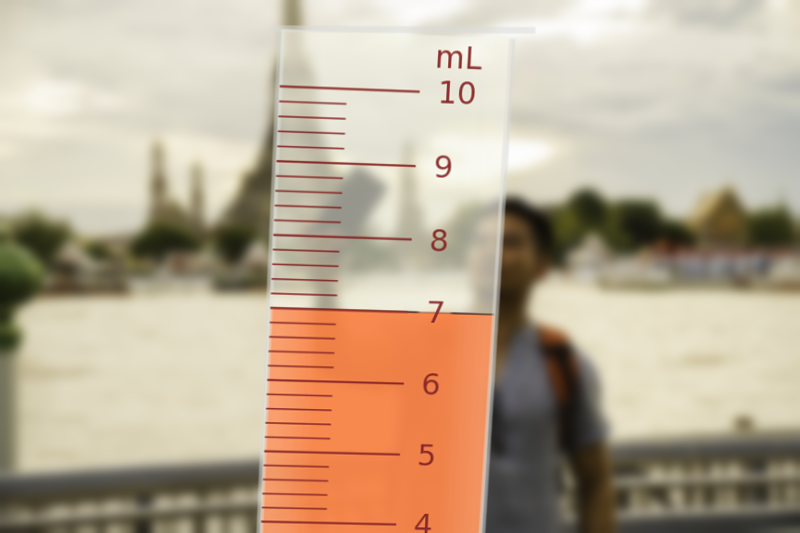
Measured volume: 7 mL
